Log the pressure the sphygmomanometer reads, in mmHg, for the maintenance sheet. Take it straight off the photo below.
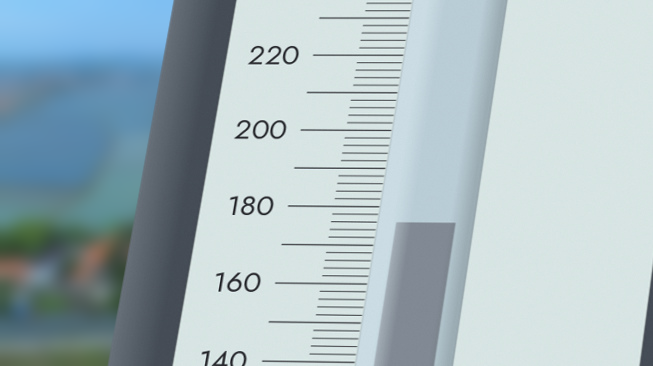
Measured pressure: 176 mmHg
